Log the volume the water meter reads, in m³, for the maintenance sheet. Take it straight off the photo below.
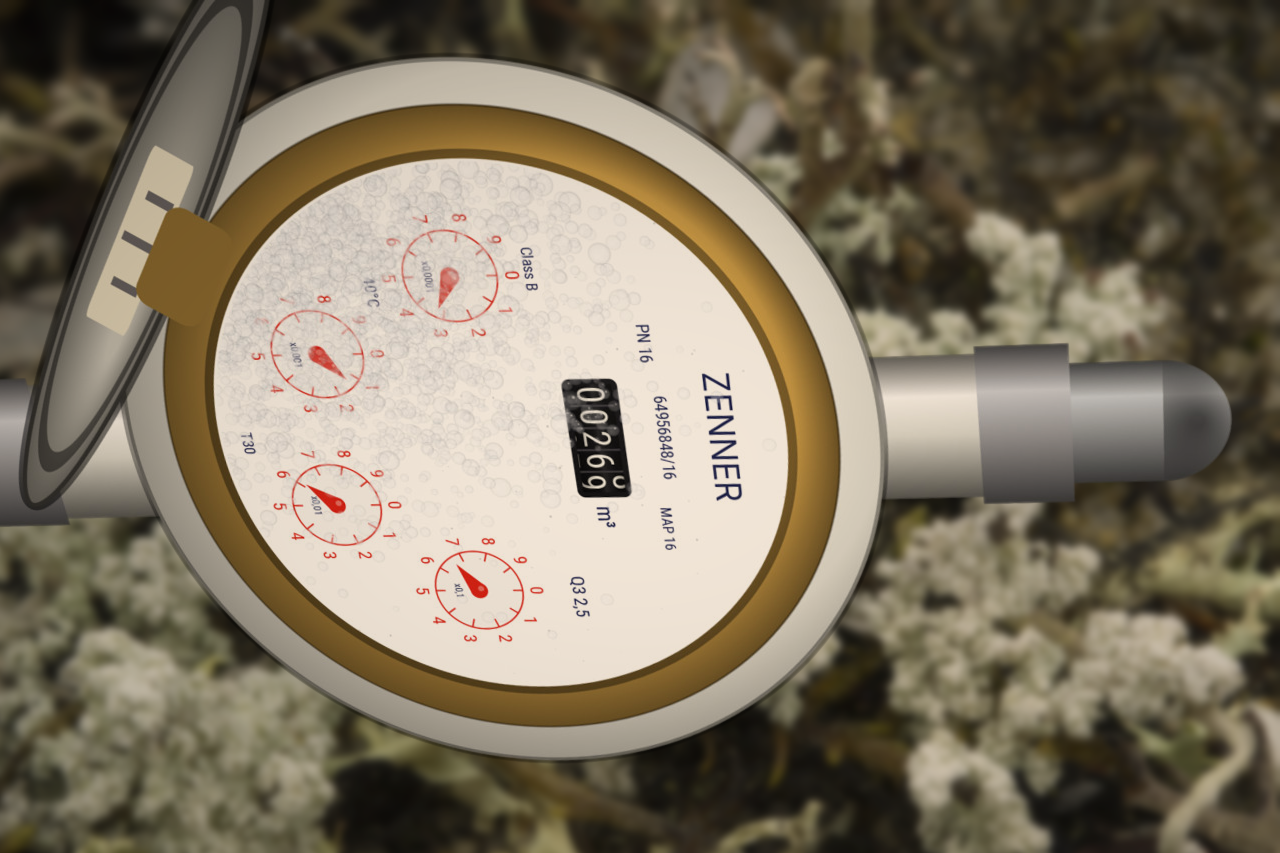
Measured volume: 268.6613 m³
